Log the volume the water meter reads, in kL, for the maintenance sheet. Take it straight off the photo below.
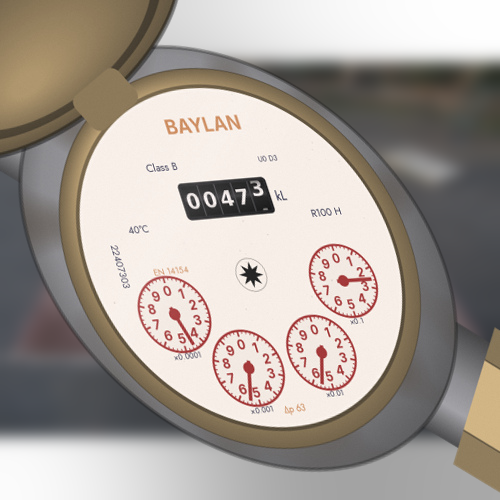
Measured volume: 473.2554 kL
